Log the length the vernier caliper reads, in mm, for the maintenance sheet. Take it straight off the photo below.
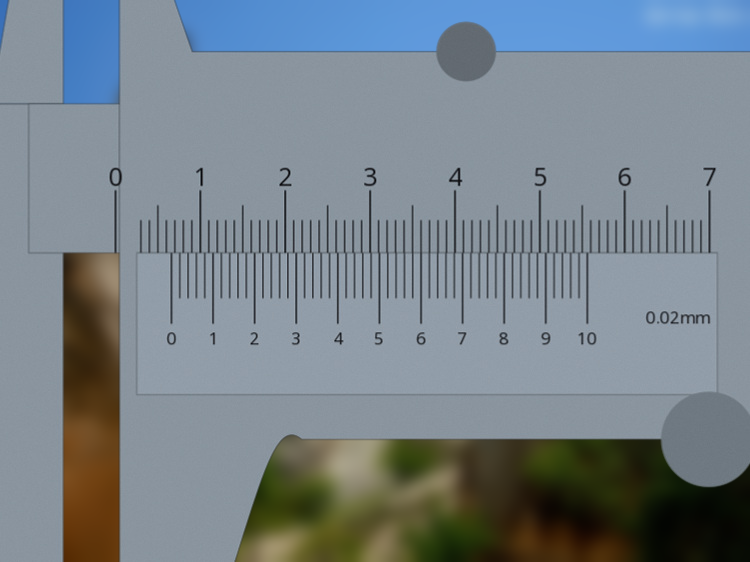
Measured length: 6.6 mm
